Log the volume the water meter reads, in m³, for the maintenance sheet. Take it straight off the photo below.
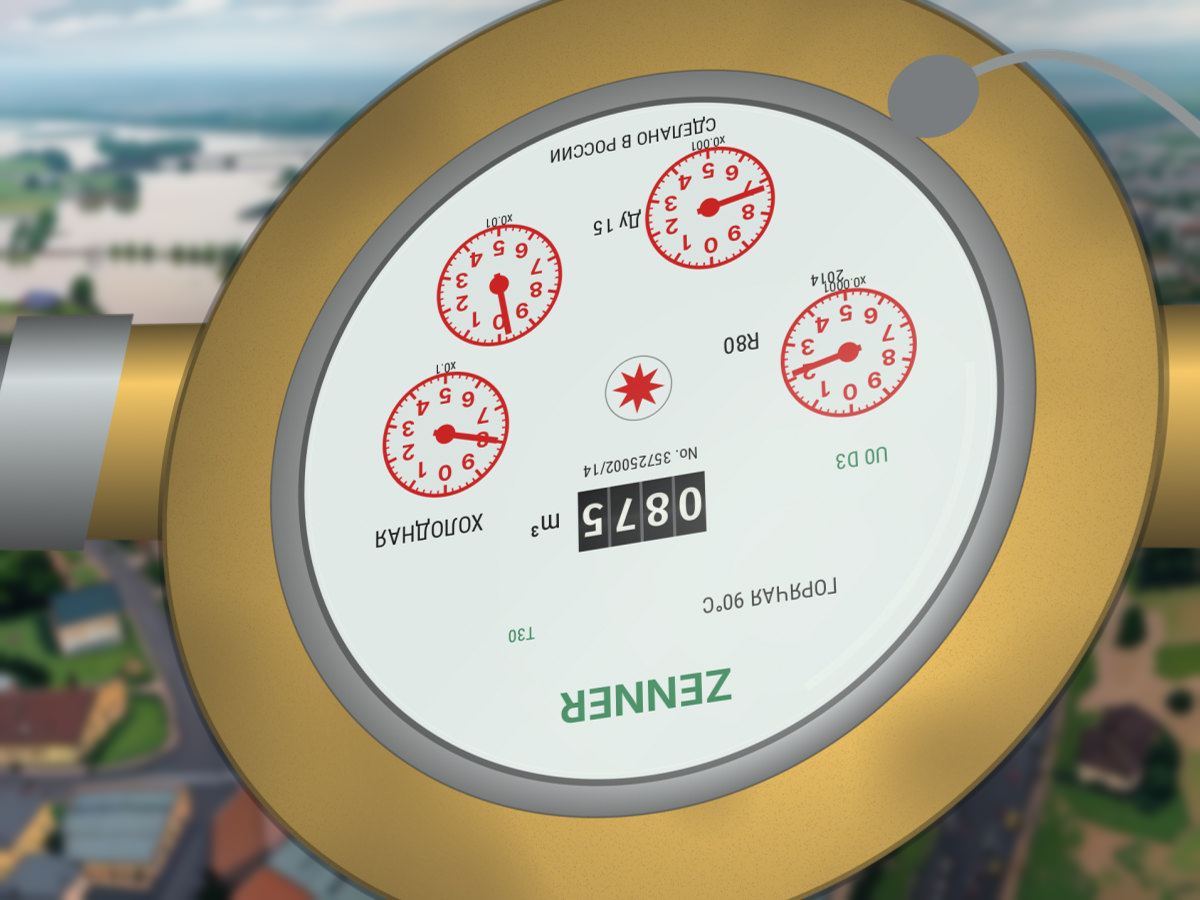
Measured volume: 875.7972 m³
